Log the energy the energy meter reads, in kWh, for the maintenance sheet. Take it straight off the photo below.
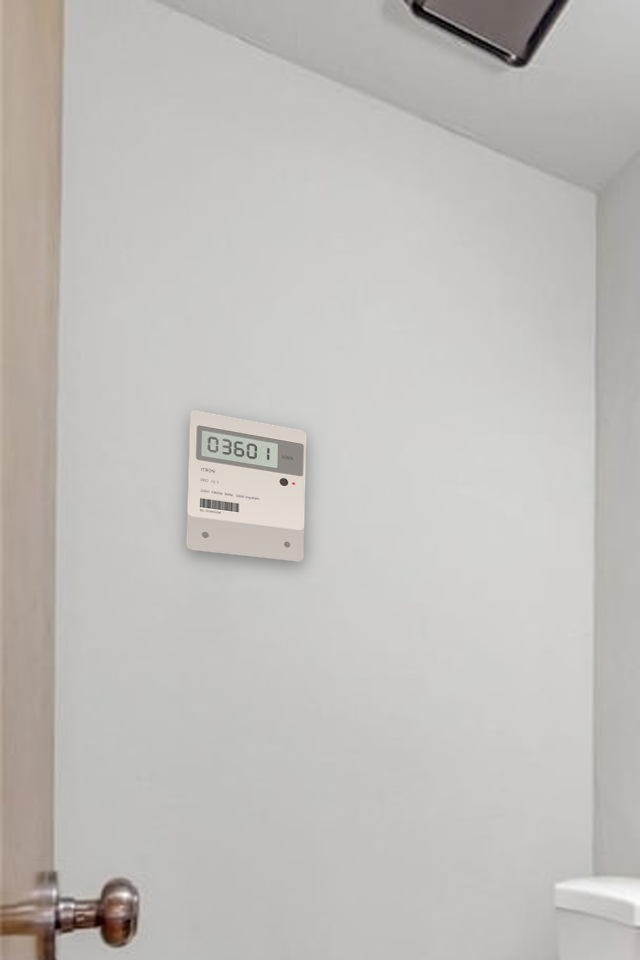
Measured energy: 3601 kWh
